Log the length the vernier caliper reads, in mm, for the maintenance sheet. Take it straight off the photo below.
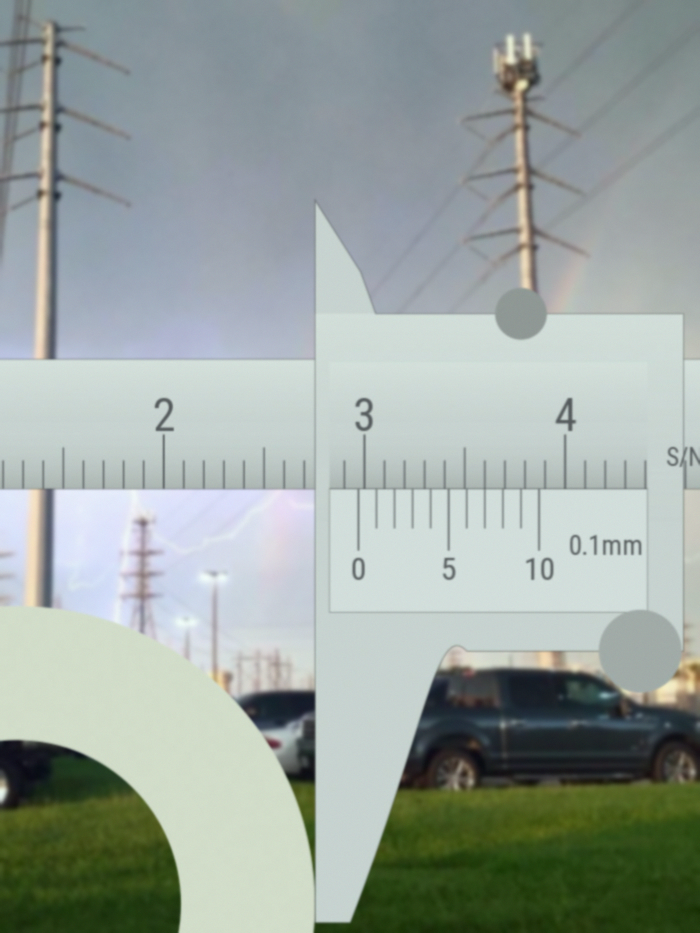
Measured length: 29.7 mm
